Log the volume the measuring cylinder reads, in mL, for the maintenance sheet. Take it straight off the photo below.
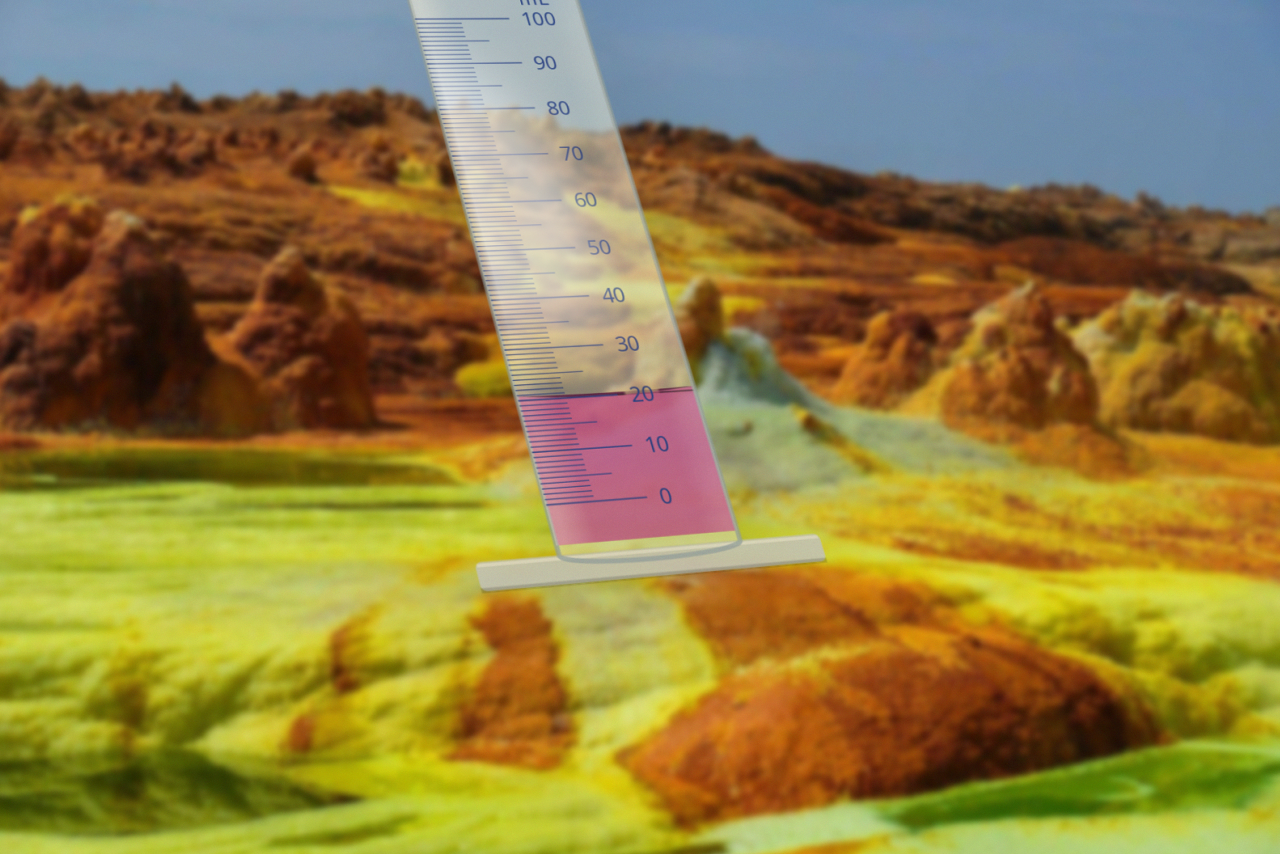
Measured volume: 20 mL
